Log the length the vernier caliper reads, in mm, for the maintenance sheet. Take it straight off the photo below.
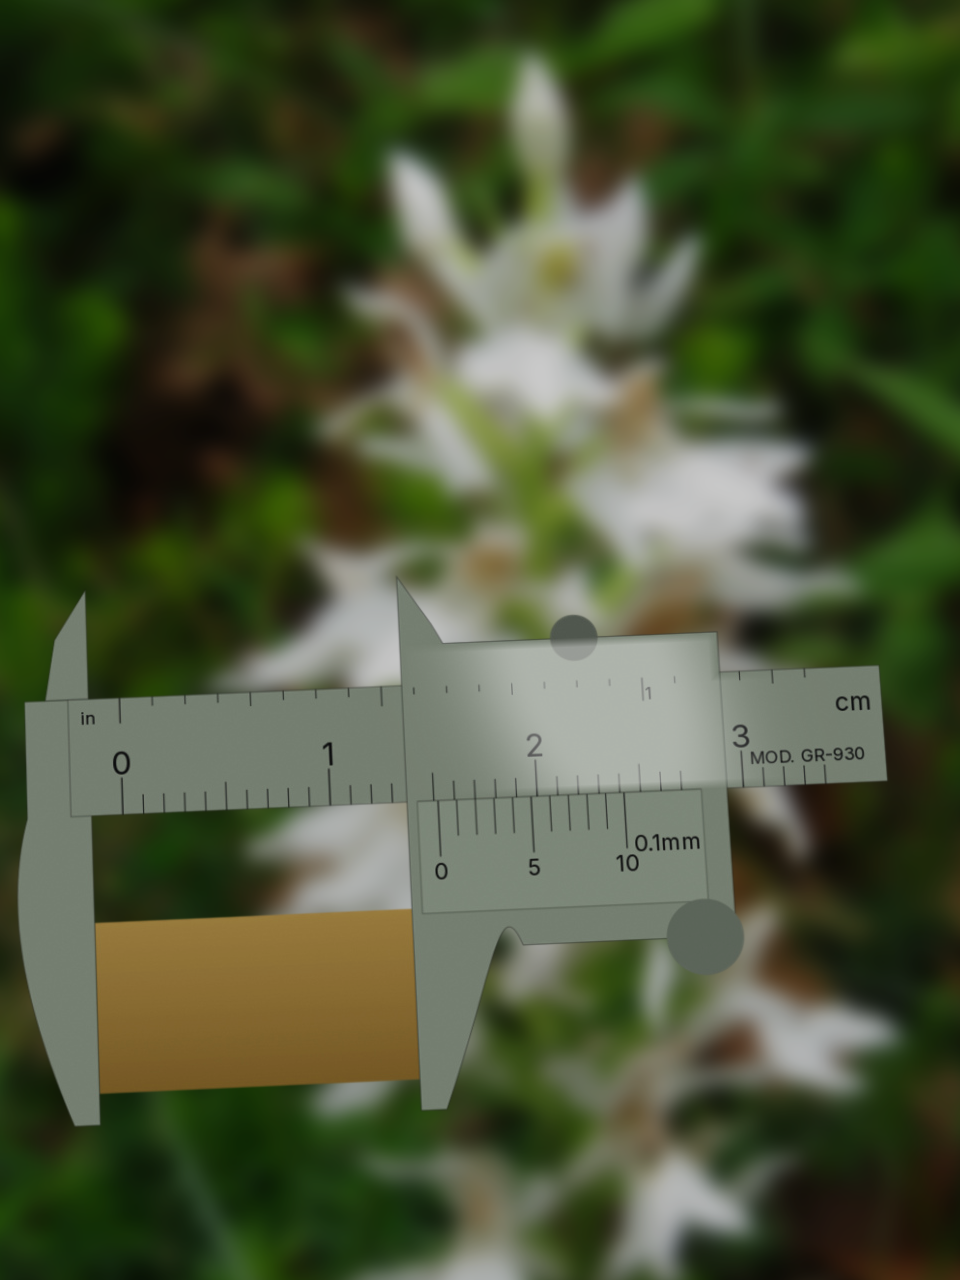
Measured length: 15.2 mm
